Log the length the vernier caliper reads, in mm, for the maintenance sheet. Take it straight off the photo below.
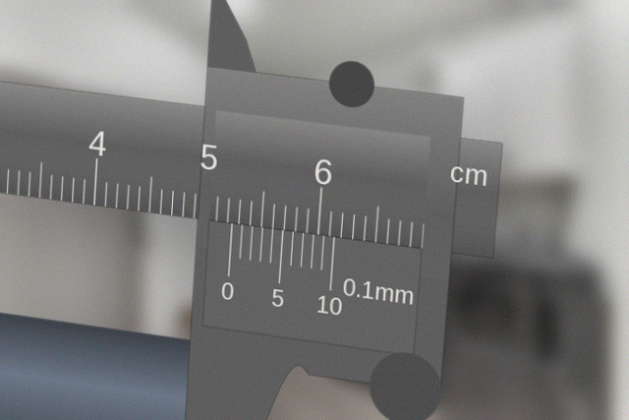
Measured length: 52.4 mm
